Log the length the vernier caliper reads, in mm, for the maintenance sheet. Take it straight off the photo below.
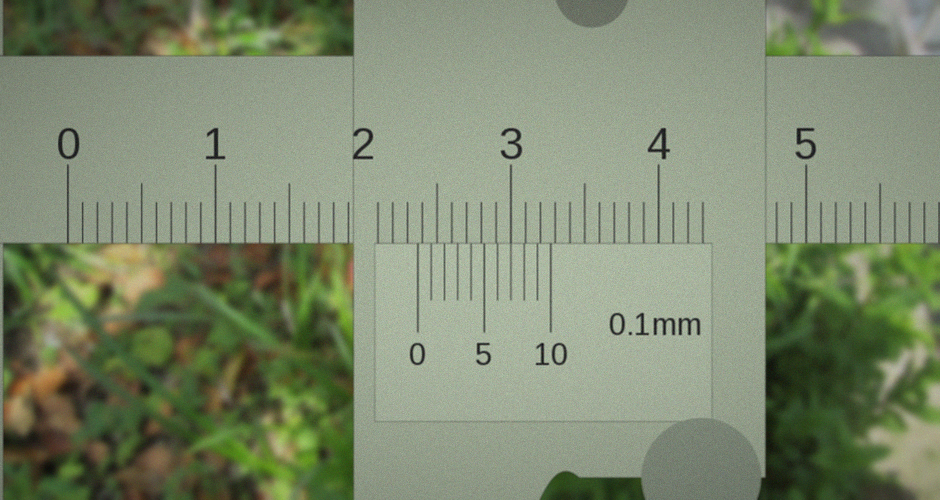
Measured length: 23.7 mm
